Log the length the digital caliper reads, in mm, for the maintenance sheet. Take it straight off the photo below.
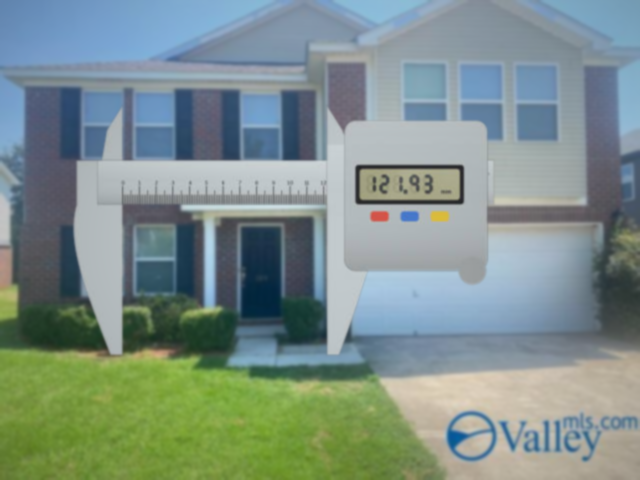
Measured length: 121.93 mm
